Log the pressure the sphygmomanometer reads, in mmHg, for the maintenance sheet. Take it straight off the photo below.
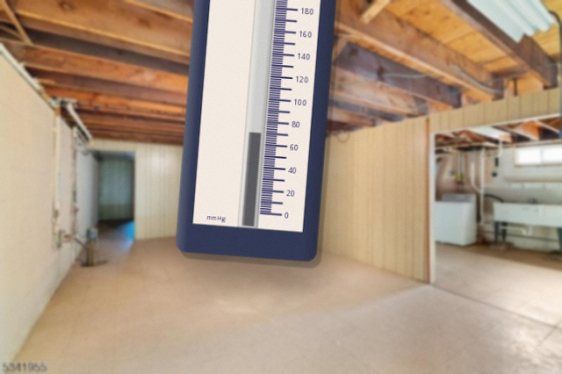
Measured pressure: 70 mmHg
